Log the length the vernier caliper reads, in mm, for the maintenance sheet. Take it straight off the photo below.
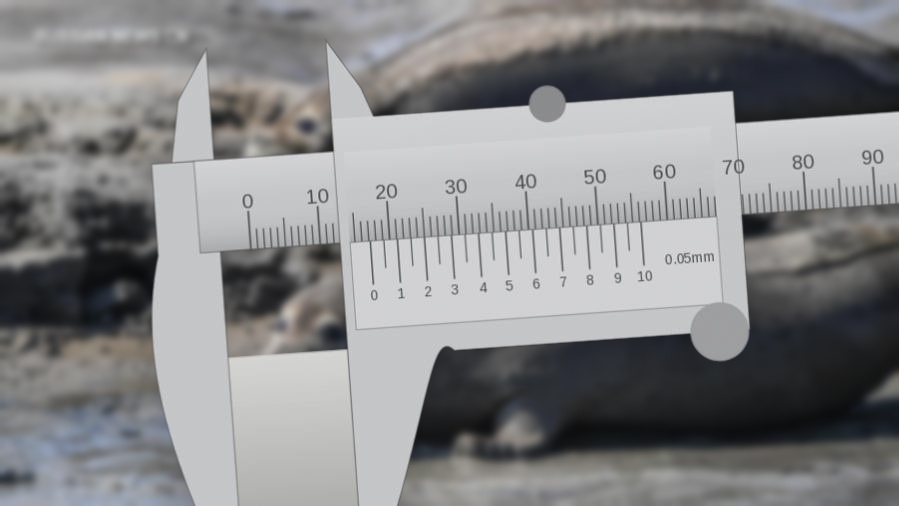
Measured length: 17.2 mm
